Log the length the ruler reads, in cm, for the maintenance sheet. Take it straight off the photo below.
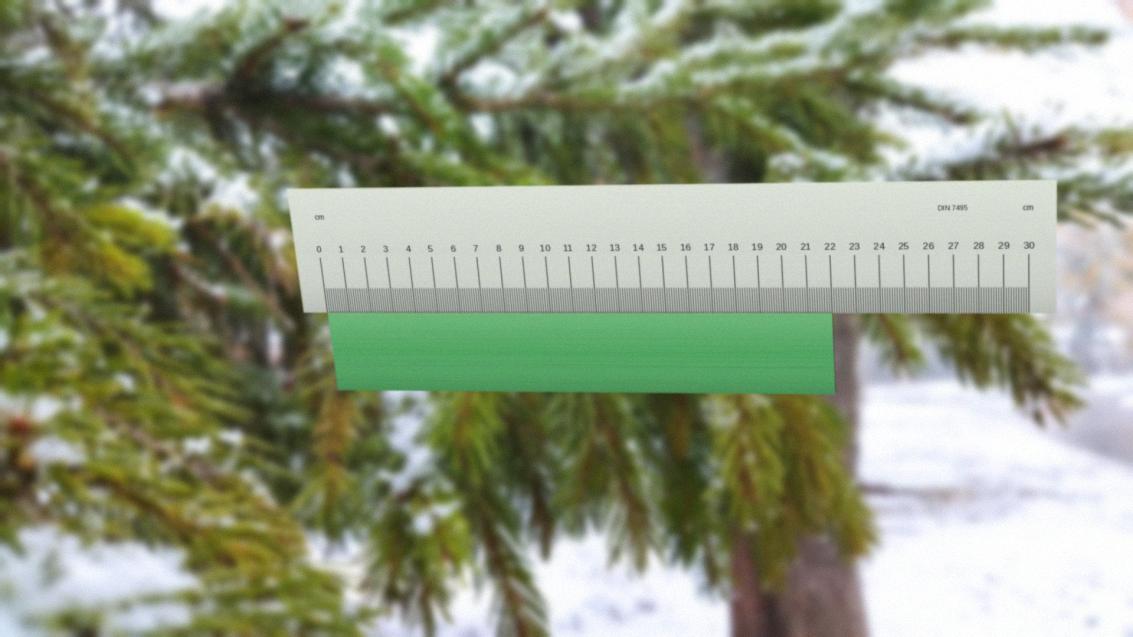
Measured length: 22 cm
